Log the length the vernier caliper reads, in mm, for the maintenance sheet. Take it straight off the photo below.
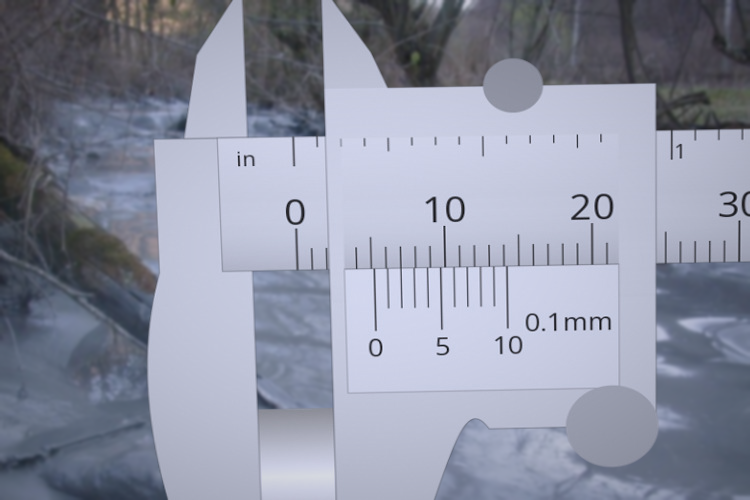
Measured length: 5.2 mm
